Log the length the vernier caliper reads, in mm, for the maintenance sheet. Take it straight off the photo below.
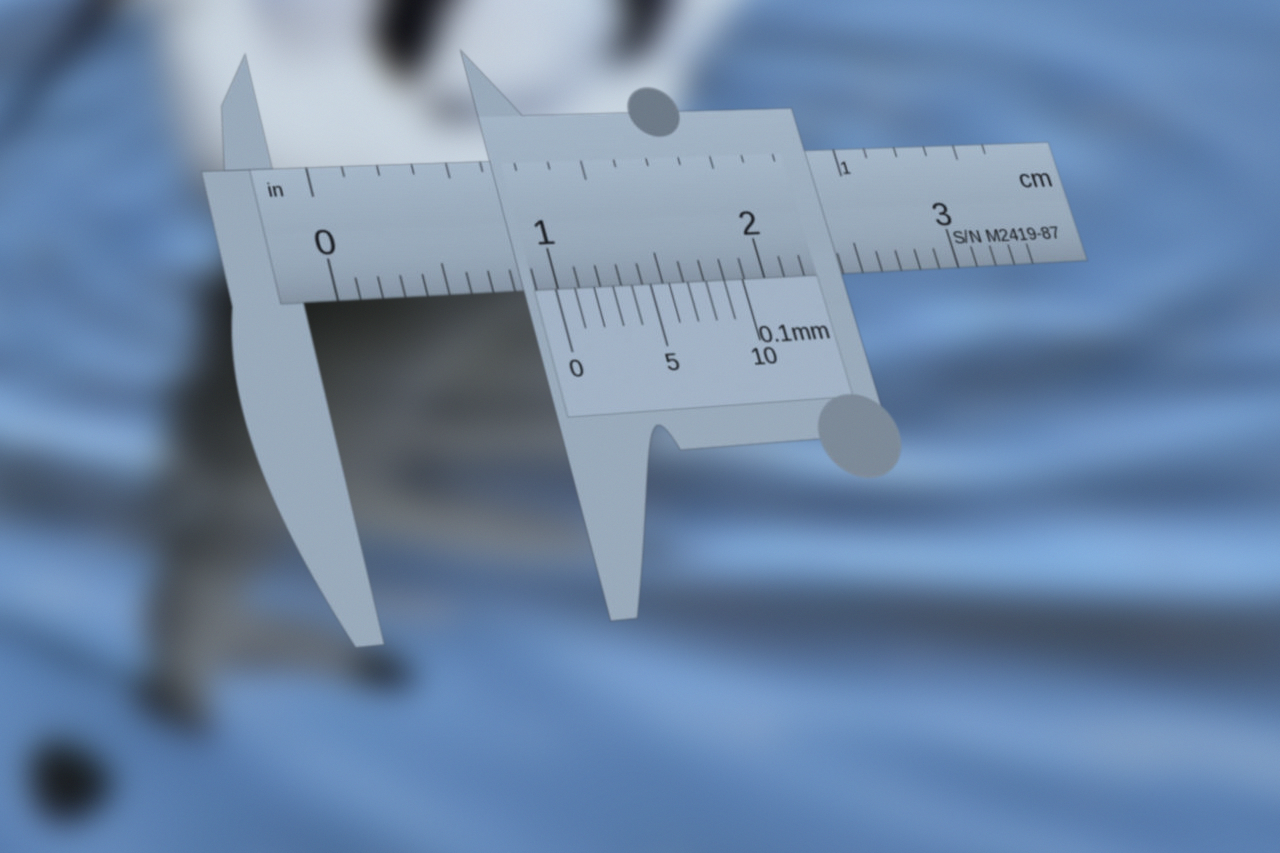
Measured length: 9.9 mm
